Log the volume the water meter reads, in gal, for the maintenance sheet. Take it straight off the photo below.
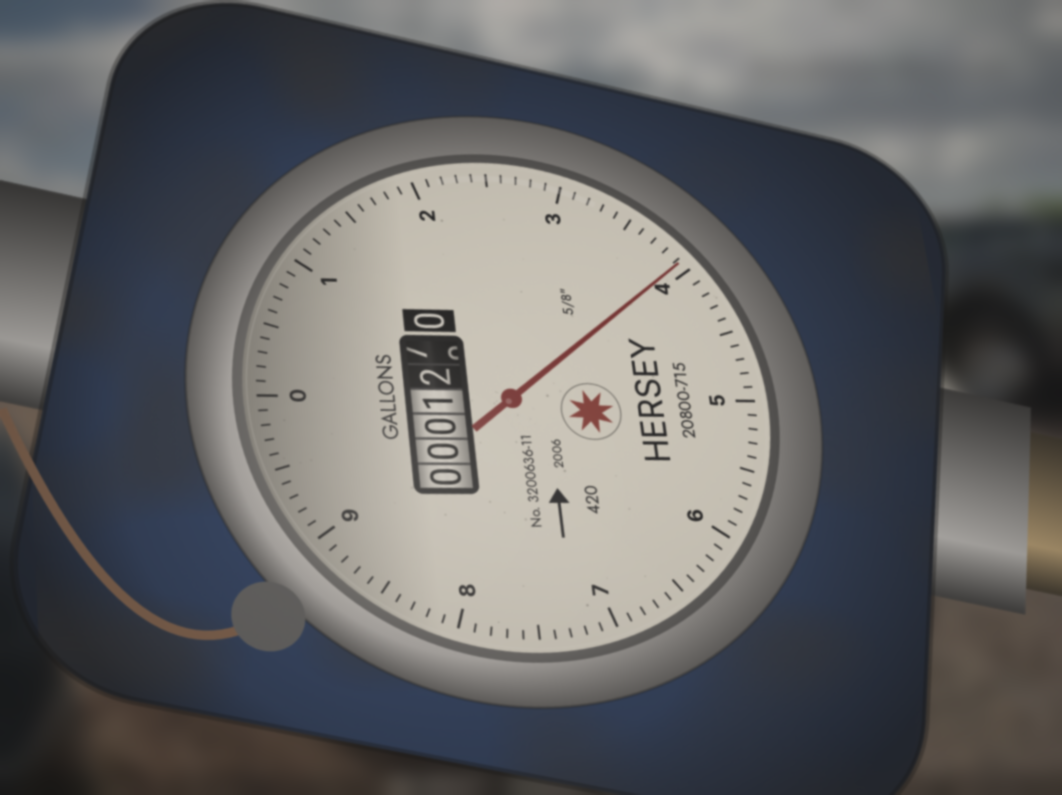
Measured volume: 1273.9 gal
